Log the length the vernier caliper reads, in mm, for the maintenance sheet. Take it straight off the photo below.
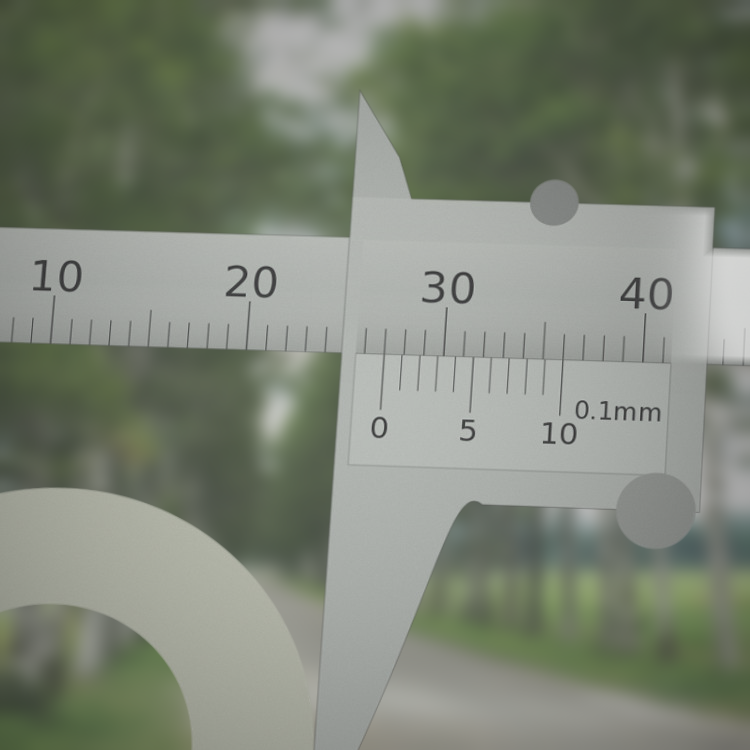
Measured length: 27.0 mm
